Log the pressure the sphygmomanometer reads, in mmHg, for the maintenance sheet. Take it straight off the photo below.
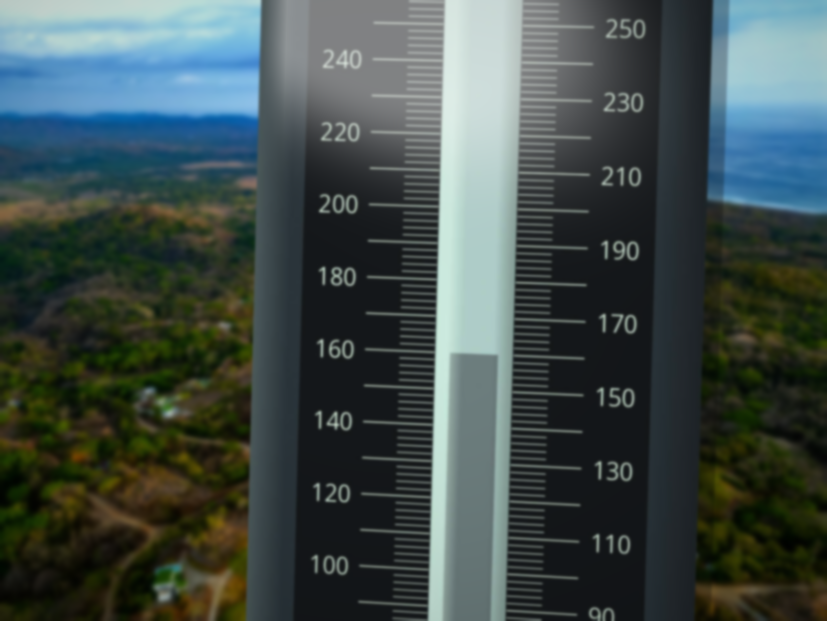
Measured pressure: 160 mmHg
